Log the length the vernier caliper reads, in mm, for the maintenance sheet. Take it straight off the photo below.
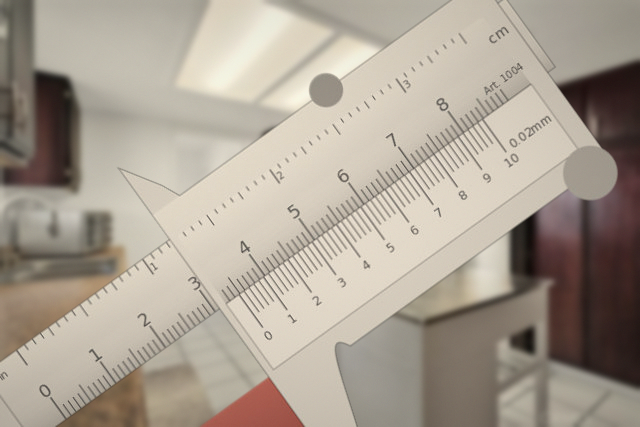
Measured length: 34.8 mm
